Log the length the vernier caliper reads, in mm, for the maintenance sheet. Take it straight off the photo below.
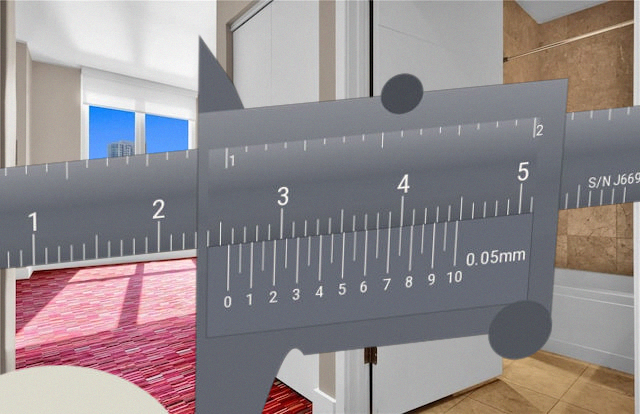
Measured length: 25.7 mm
